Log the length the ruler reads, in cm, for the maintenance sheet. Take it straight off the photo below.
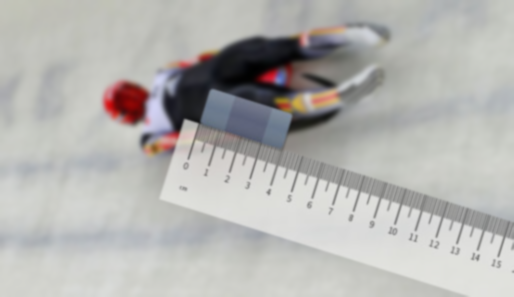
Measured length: 4 cm
